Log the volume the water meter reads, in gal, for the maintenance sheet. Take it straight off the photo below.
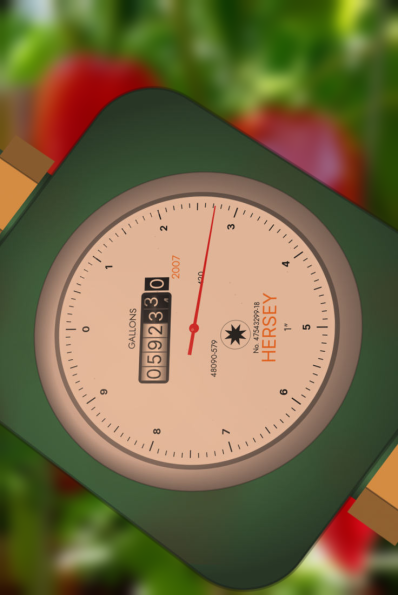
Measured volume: 592332.7 gal
